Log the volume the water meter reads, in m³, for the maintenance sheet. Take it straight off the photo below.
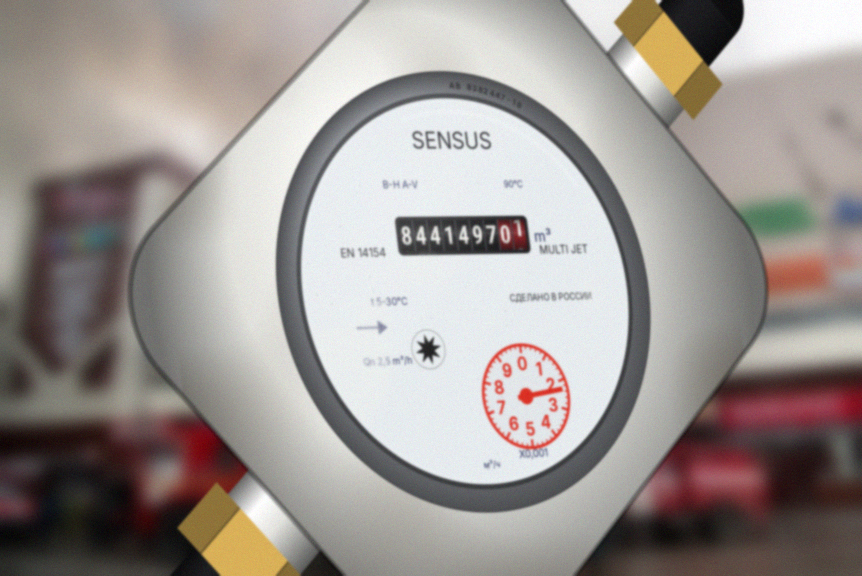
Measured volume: 8441497.012 m³
